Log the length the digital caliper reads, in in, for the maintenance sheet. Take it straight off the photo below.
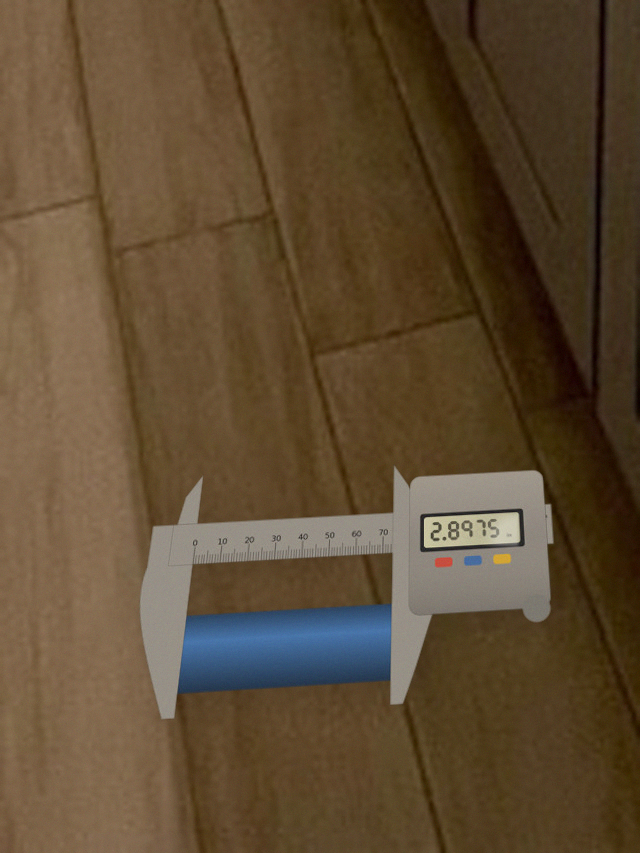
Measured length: 2.8975 in
